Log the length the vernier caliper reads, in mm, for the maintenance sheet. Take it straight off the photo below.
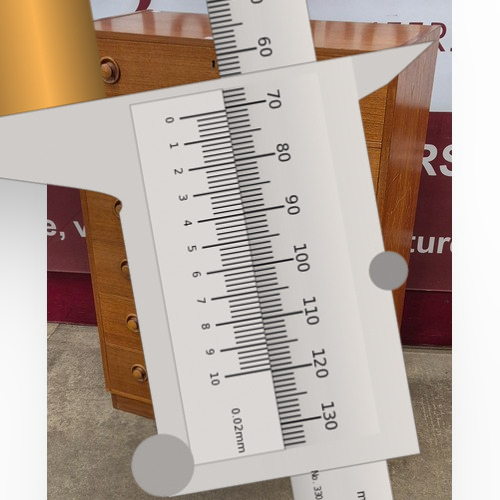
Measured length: 70.5 mm
